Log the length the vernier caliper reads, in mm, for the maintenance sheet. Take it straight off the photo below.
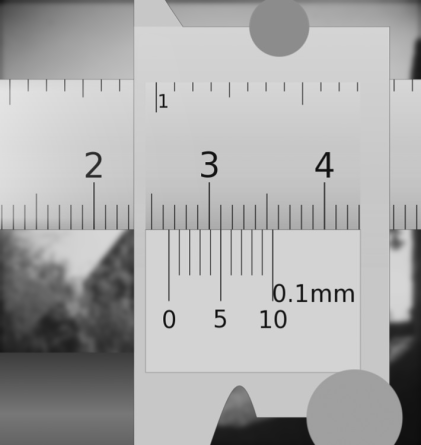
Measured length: 26.5 mm
